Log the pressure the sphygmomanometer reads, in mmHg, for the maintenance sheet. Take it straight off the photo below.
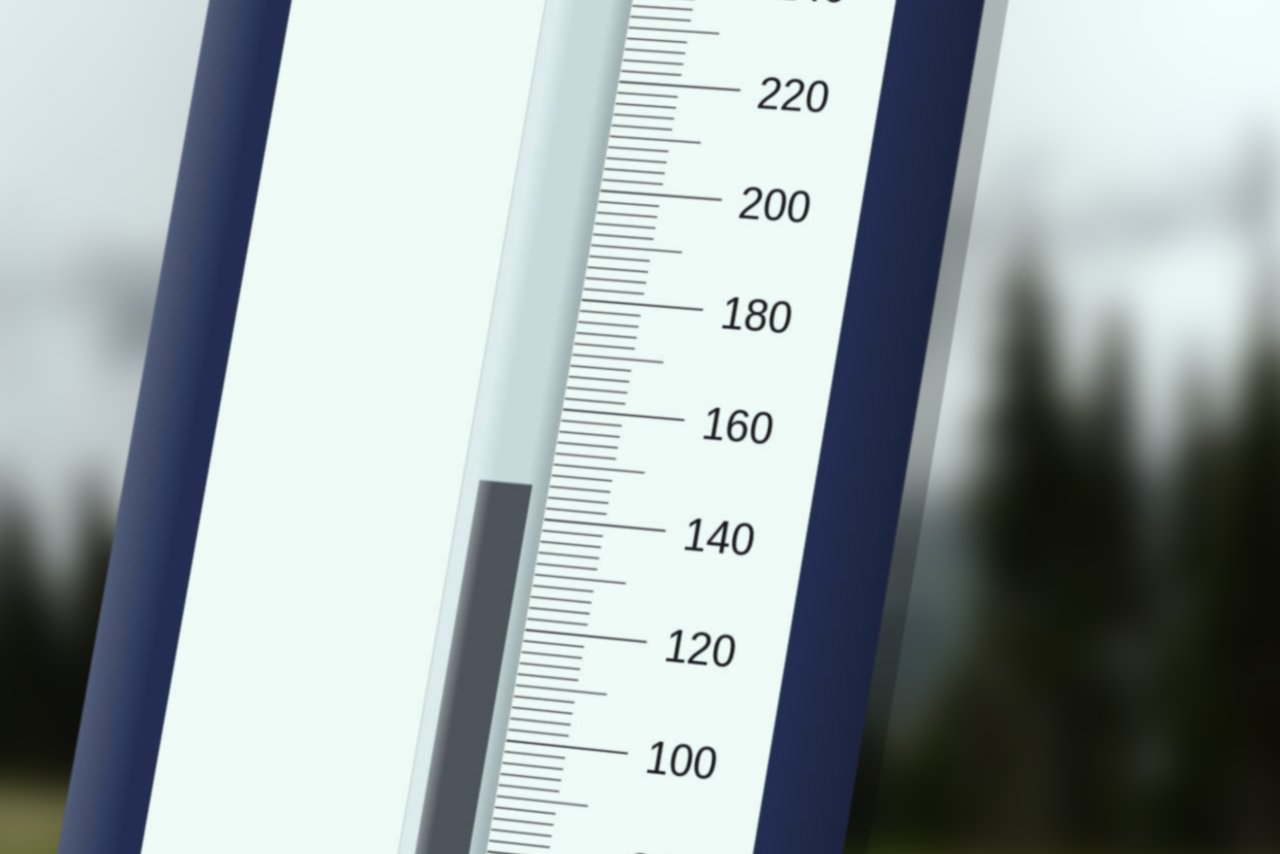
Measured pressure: 146 mmHg
